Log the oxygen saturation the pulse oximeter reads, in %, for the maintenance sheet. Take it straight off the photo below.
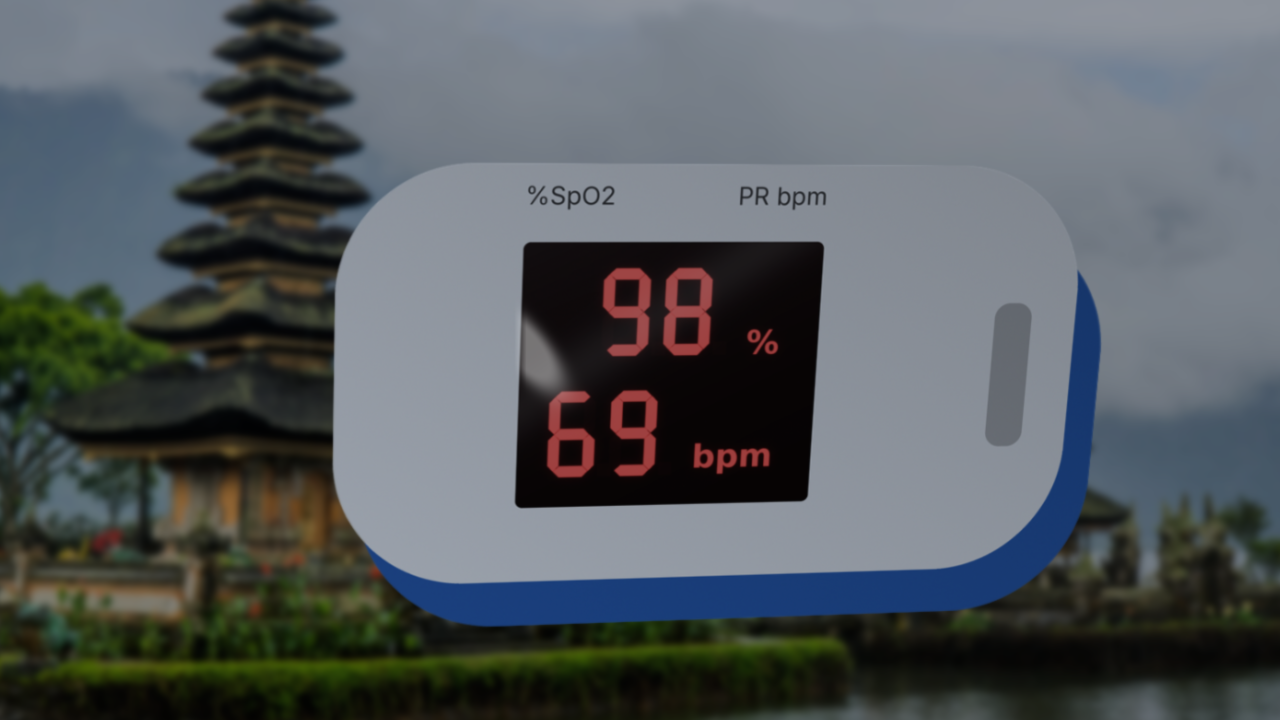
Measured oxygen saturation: 98 %
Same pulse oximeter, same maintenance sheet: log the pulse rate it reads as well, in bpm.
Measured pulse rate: 69 bpm
